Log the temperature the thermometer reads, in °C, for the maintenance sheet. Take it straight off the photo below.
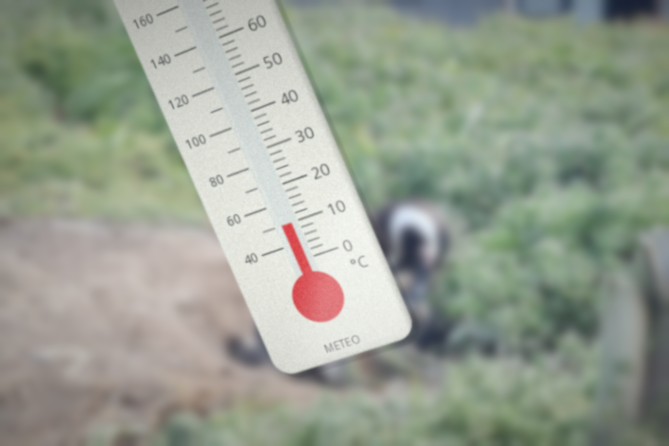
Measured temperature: 10 °C
